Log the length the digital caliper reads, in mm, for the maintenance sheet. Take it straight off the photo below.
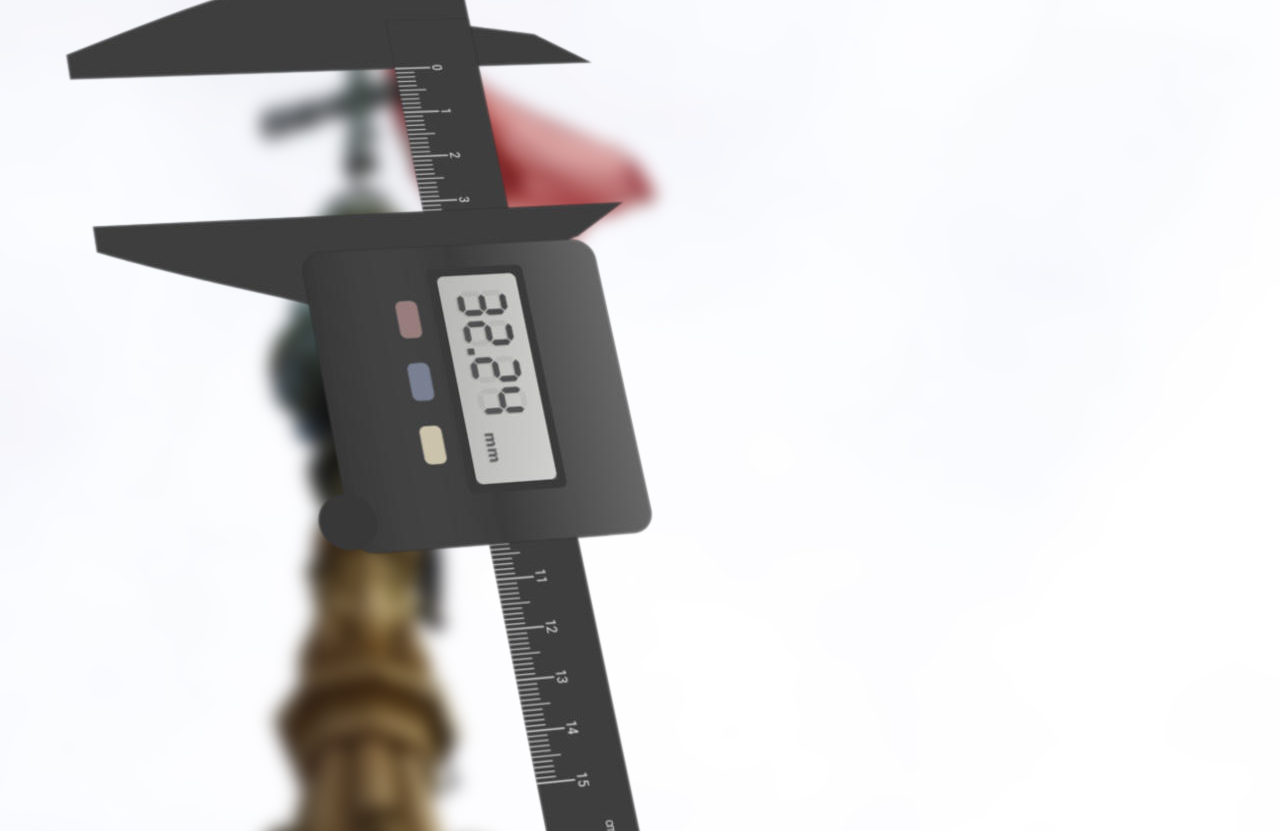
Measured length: 32.24 mm
